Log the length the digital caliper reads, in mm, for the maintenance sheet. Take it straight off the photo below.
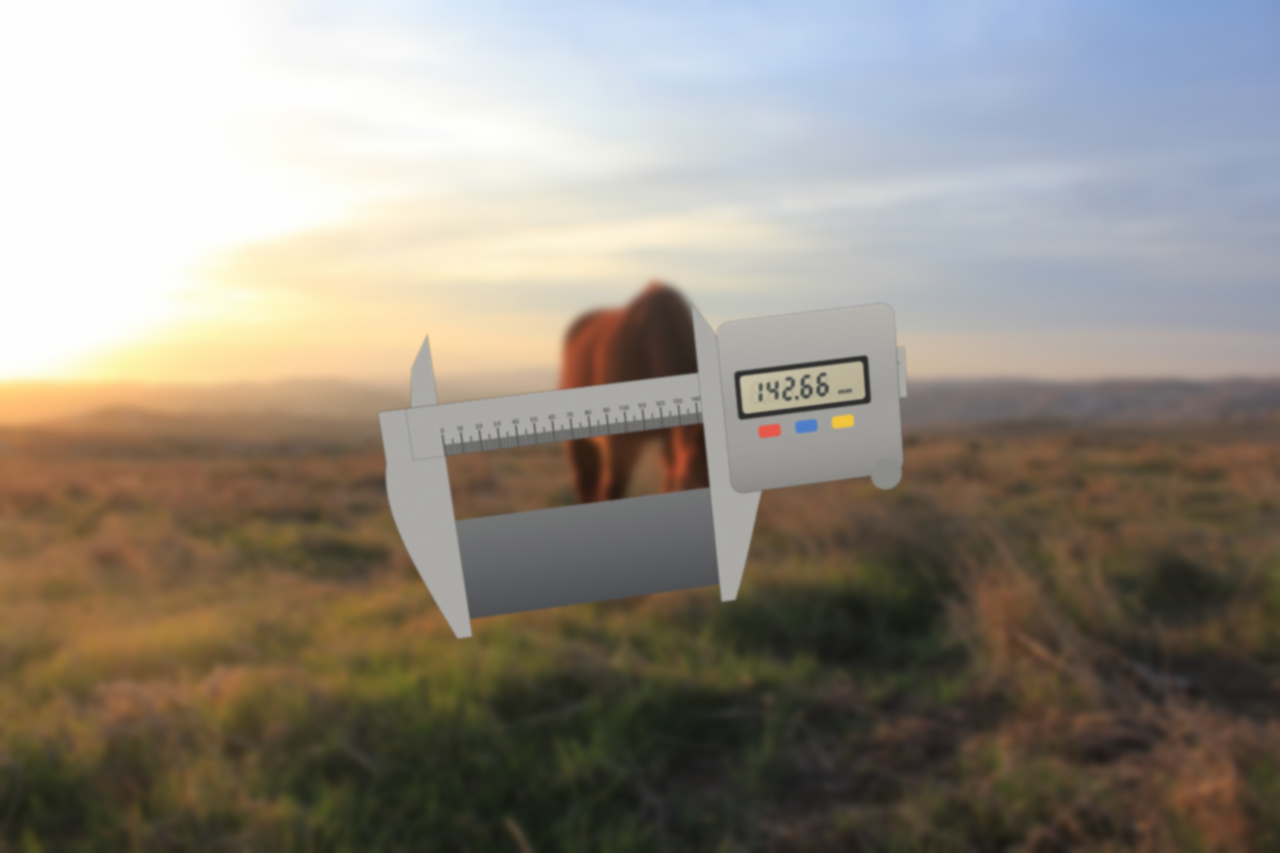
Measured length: 142.66 mm
